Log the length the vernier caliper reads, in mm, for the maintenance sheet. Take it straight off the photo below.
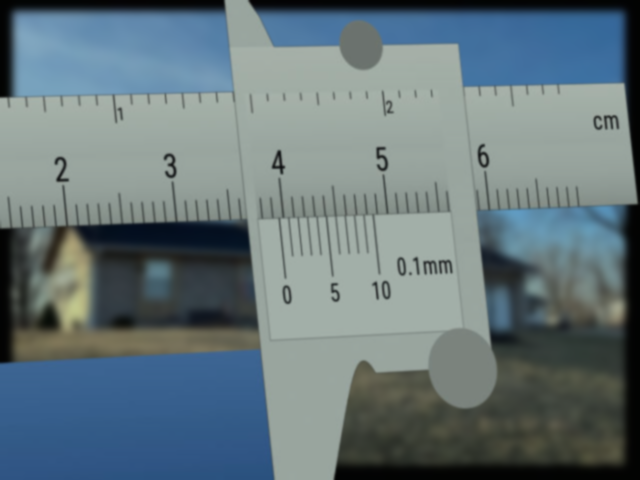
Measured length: 39.6 mm
